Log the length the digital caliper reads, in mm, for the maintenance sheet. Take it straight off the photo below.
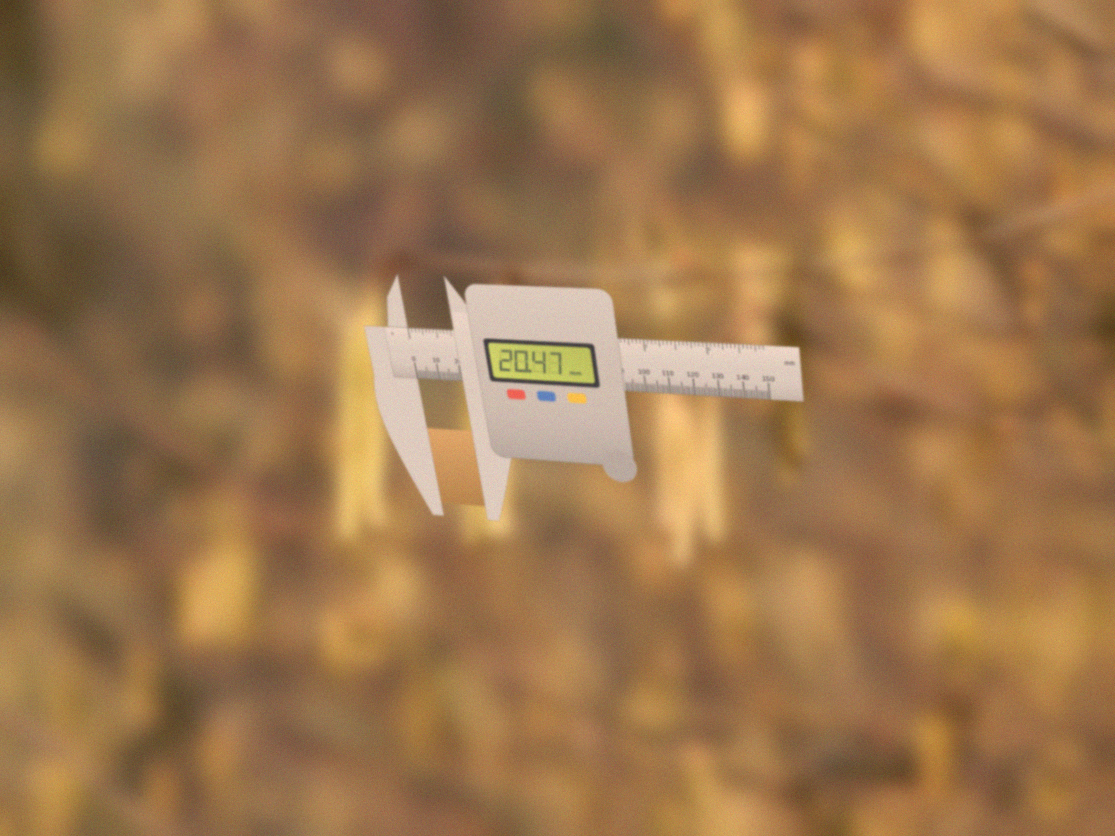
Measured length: 20.47 mm
